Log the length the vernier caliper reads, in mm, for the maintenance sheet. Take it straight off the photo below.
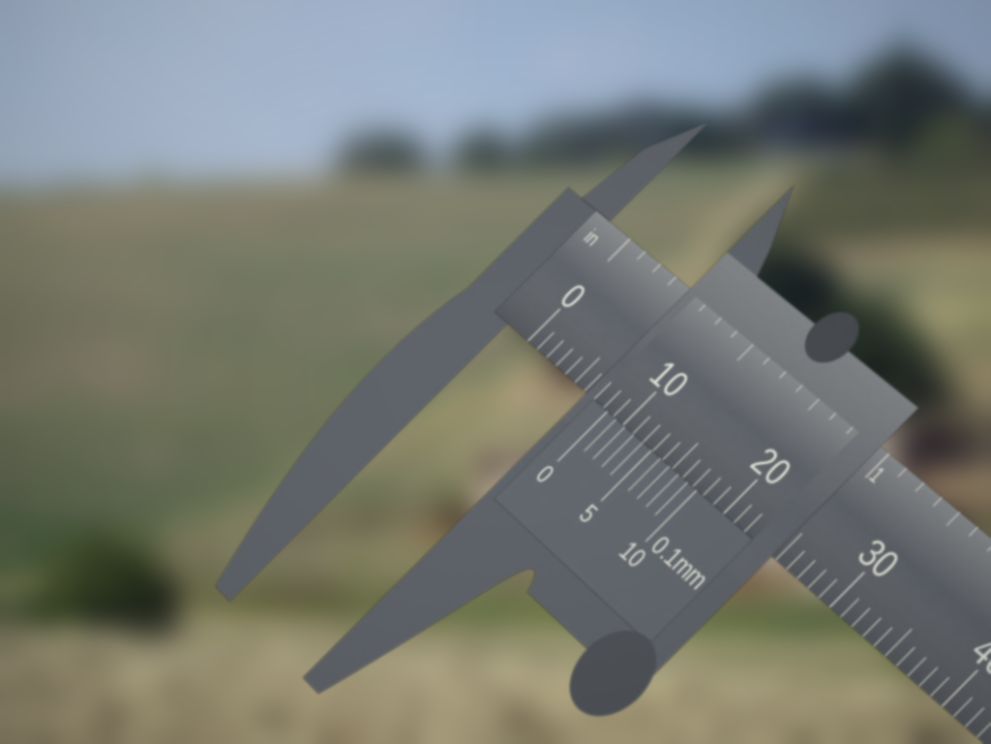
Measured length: 8.4 mm
